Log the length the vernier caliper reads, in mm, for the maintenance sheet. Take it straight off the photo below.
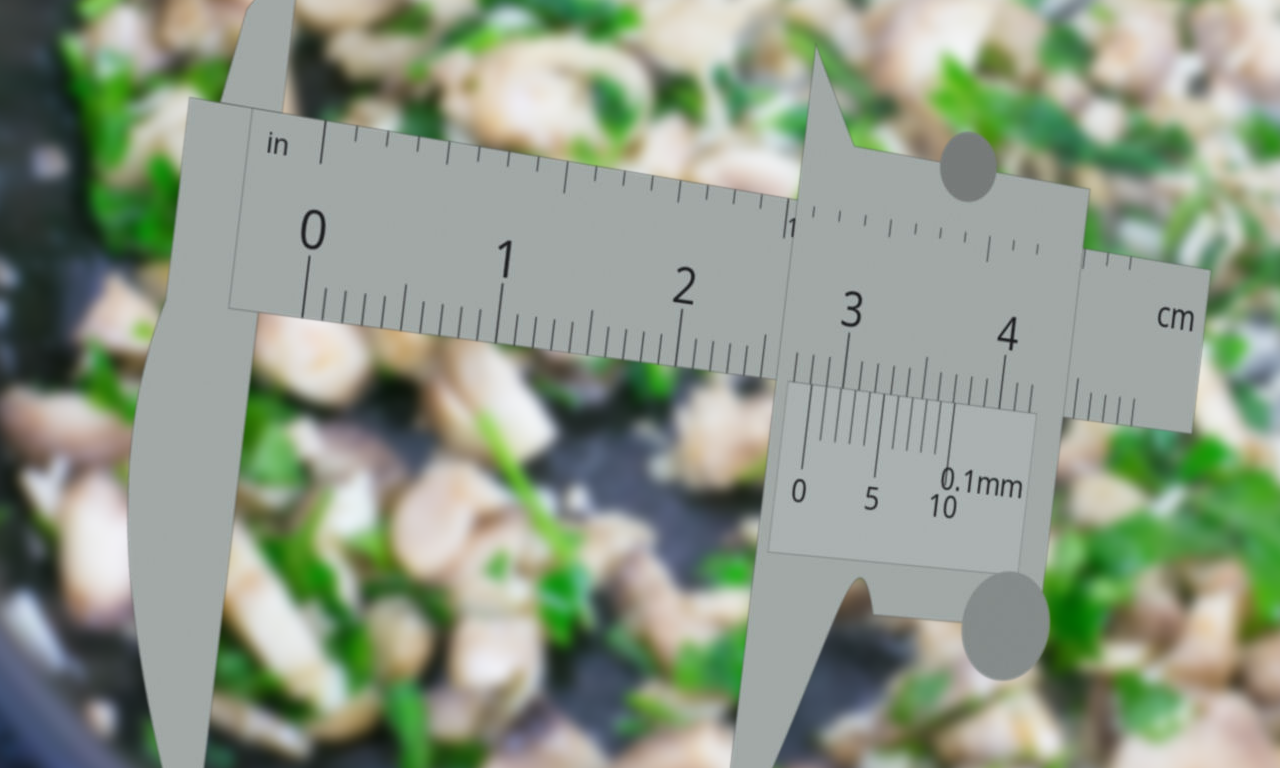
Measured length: 28.1 mm
